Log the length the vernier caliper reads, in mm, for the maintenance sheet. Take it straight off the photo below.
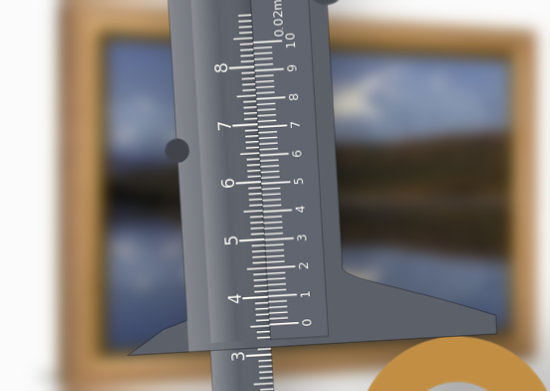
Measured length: 35.2 mm
